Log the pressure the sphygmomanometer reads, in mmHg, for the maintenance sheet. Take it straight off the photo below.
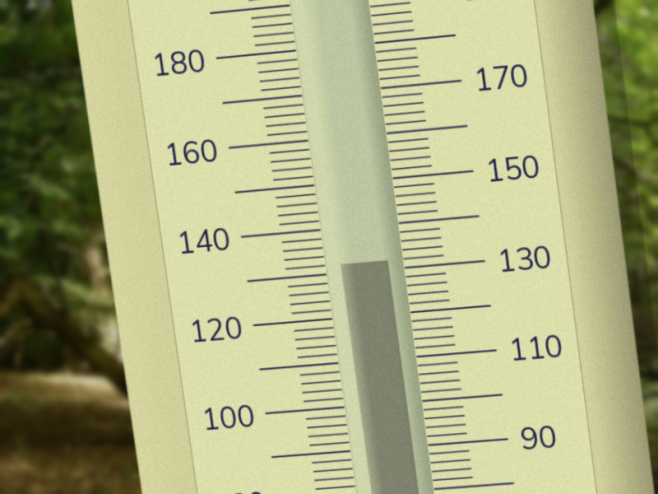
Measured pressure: 132 mmHg
